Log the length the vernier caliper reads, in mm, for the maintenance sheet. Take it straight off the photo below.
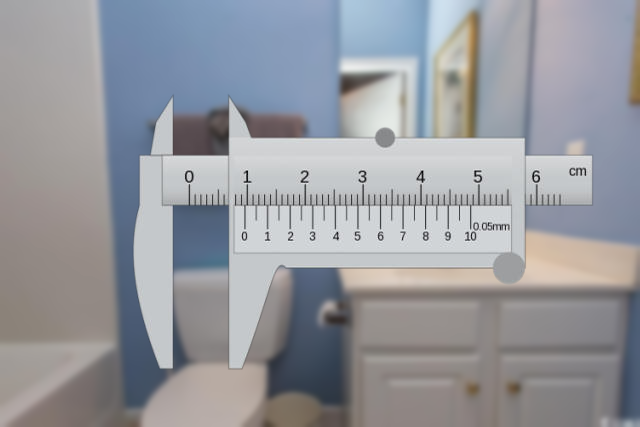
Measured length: 9.6 mm
